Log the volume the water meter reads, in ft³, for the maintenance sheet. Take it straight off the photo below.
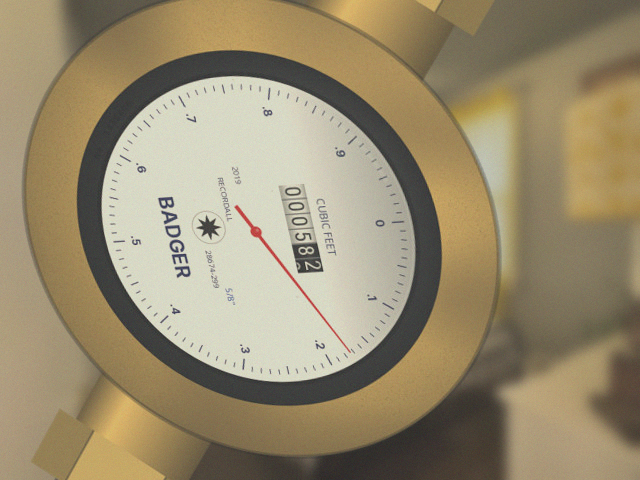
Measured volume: 582.17 ft³
